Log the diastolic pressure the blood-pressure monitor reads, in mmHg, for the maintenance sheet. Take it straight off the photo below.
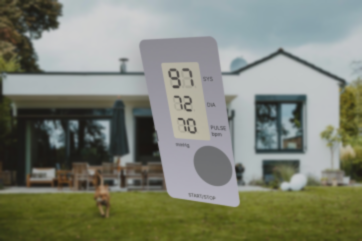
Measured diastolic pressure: 72 mmHg
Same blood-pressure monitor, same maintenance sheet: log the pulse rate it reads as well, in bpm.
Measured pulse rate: 70 bpm
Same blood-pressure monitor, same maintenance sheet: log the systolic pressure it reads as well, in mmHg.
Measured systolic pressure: 97 mmHg
